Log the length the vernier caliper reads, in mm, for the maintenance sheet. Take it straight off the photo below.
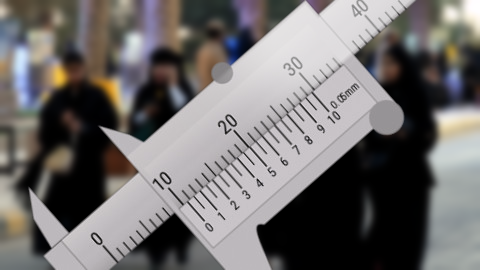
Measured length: 10.6 mm
